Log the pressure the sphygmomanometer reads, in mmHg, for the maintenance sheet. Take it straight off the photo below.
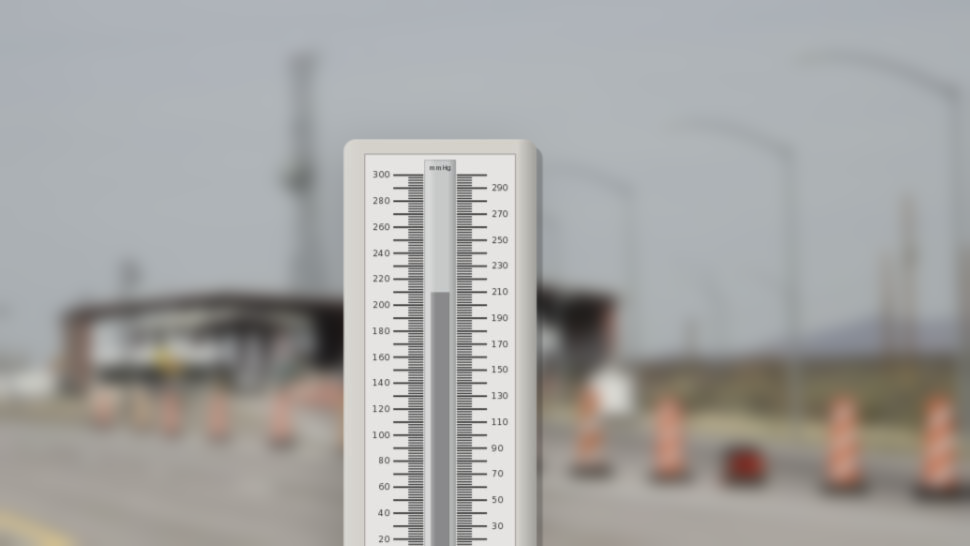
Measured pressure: 210 mmHg
